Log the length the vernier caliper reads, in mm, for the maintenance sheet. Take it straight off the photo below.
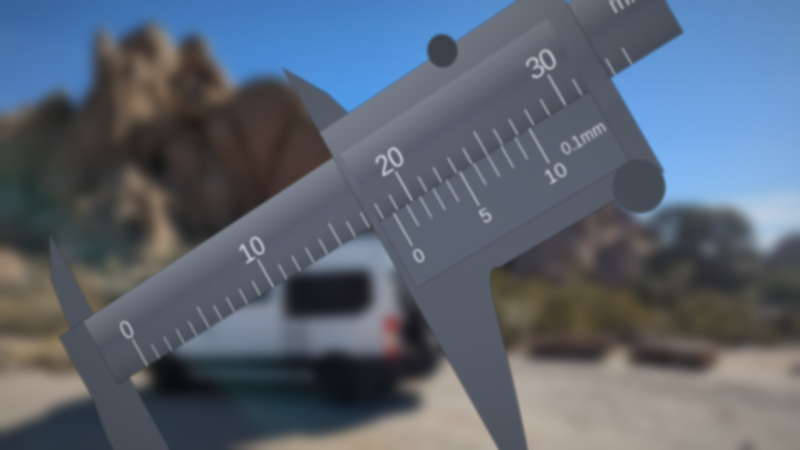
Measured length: 18.7 mm
